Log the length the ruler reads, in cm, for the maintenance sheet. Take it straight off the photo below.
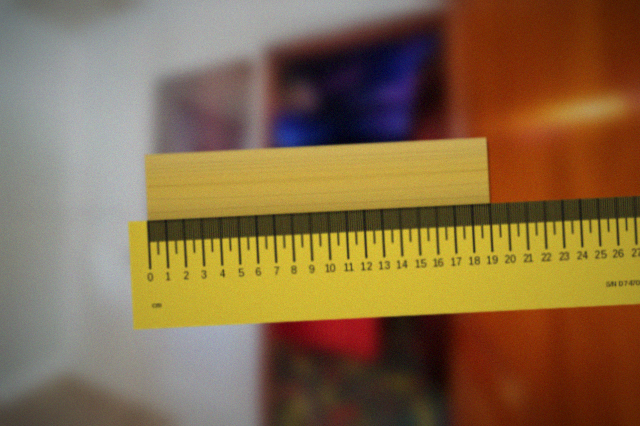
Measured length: 19 cm
